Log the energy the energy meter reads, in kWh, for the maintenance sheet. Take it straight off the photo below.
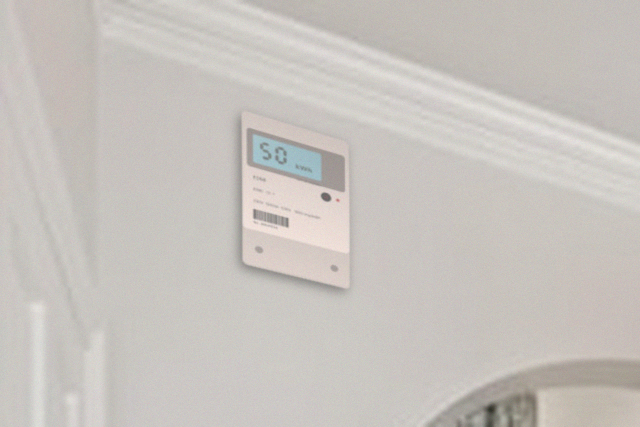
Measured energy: 50 kWh
